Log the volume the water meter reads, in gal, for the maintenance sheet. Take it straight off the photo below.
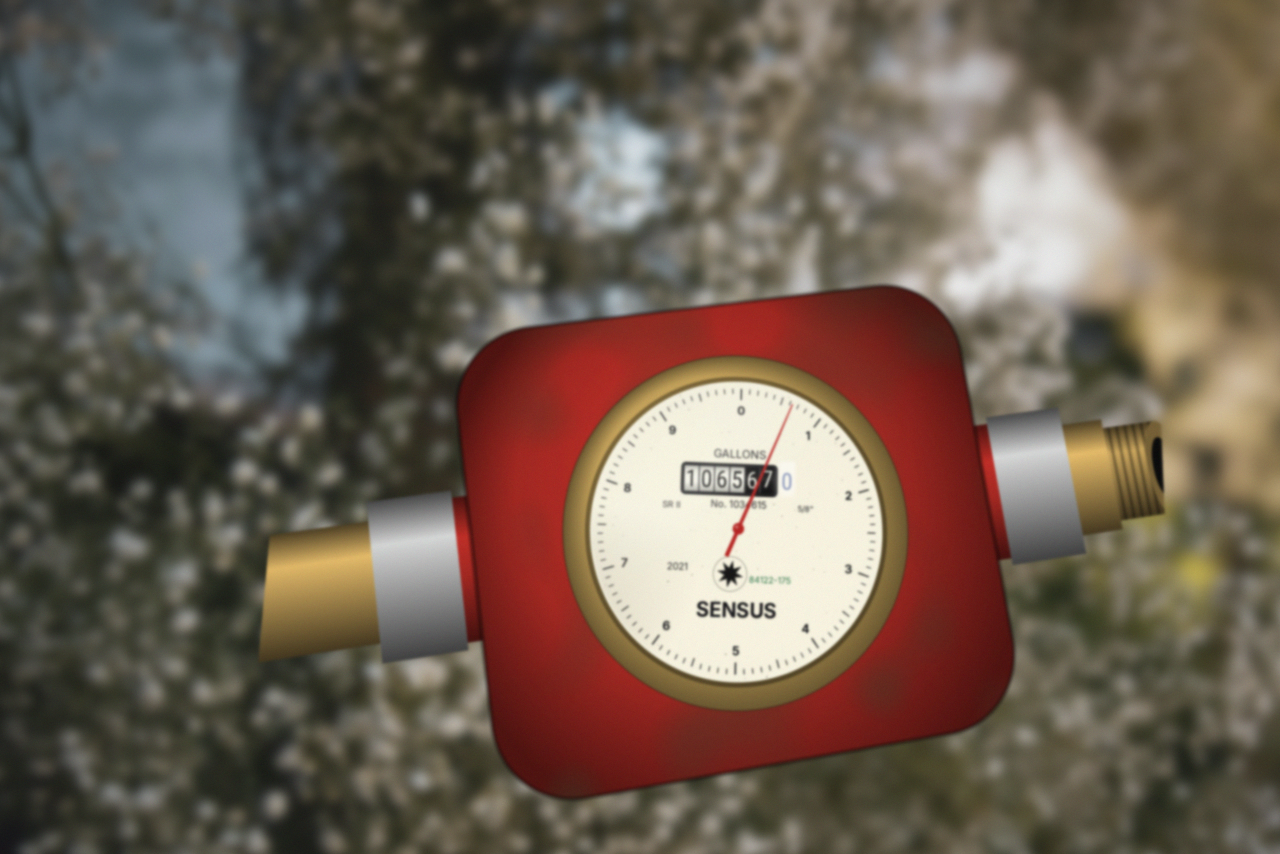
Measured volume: 1065670.6 gal
